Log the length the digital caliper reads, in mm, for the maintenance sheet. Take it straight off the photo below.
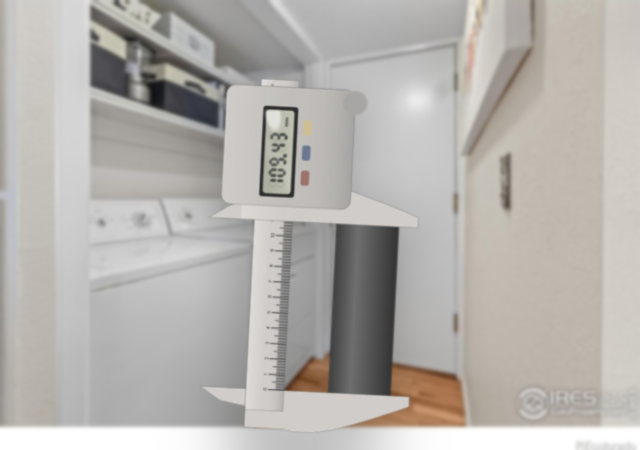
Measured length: 109.43 mm
